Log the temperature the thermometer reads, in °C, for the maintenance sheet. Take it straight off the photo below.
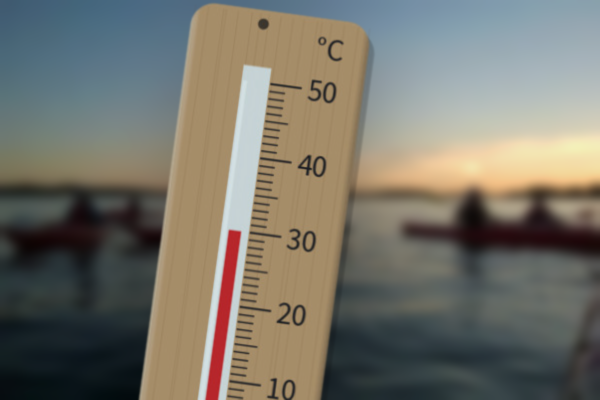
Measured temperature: 30 °C
